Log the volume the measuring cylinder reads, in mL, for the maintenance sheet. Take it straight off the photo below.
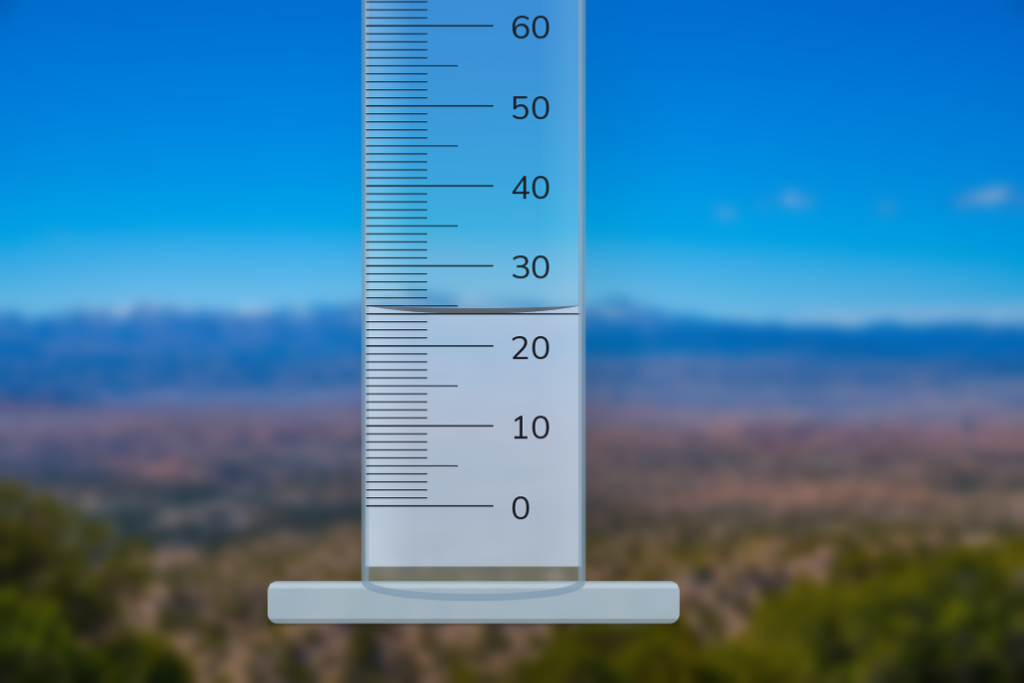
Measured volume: 24 mL
